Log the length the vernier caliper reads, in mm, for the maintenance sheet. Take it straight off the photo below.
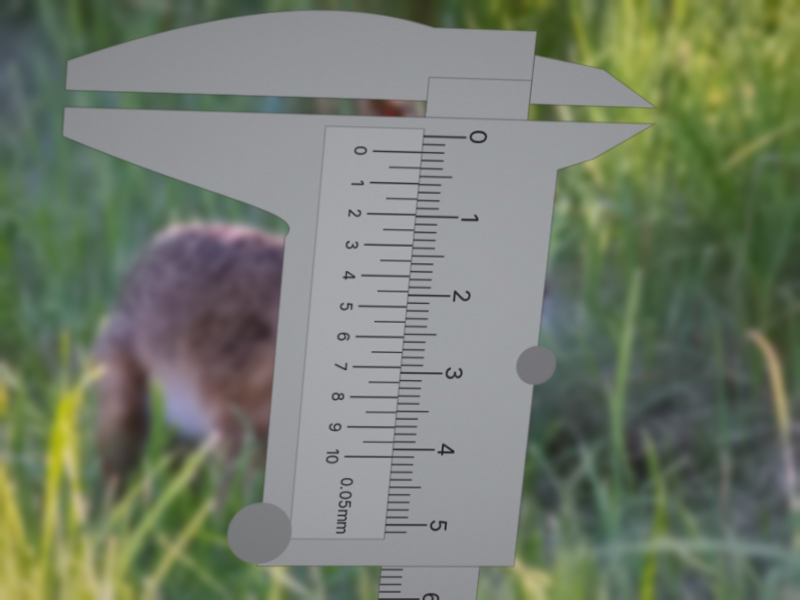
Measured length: 2.0 mm
